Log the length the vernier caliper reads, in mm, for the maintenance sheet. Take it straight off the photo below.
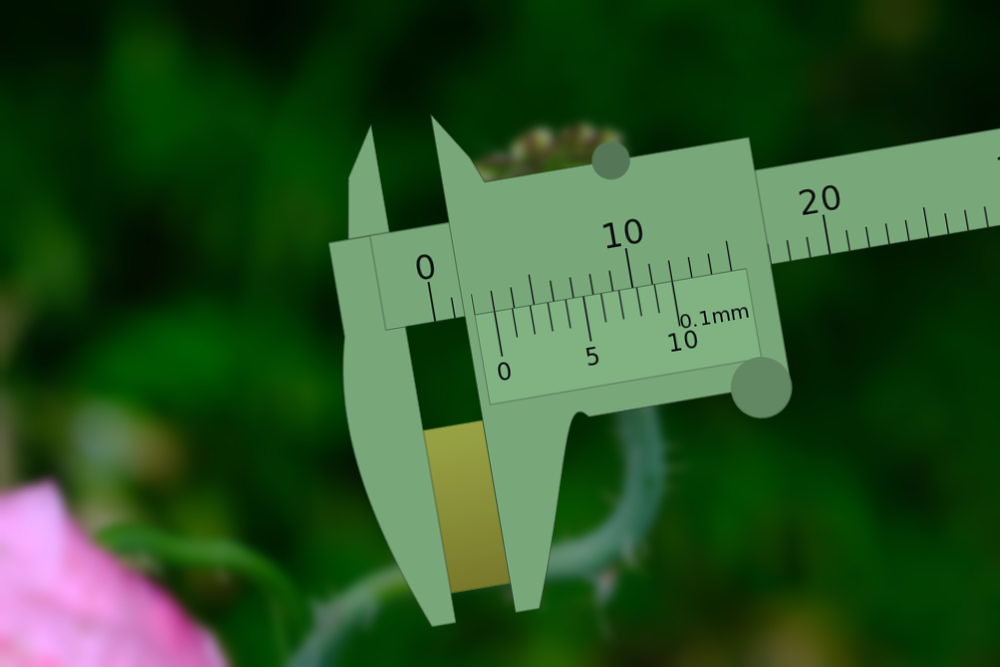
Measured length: 3.0 mm
